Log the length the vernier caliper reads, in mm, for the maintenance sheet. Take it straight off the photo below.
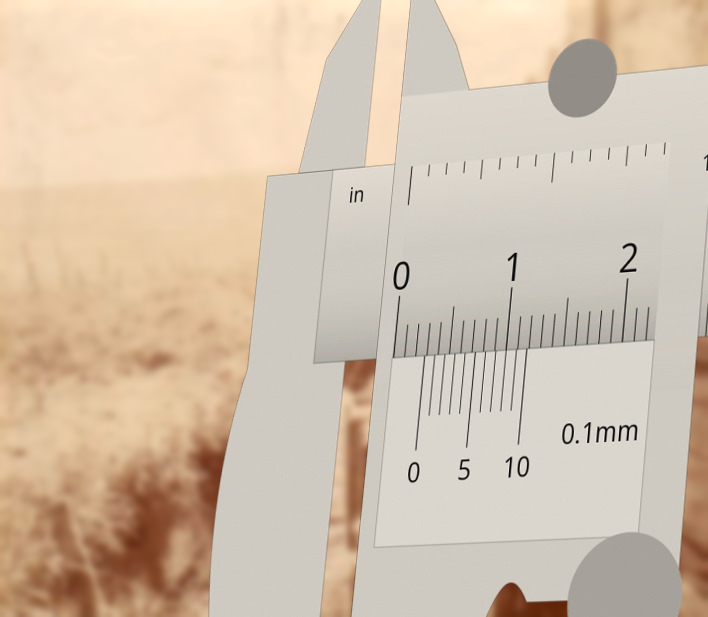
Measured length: 2.8 mm
